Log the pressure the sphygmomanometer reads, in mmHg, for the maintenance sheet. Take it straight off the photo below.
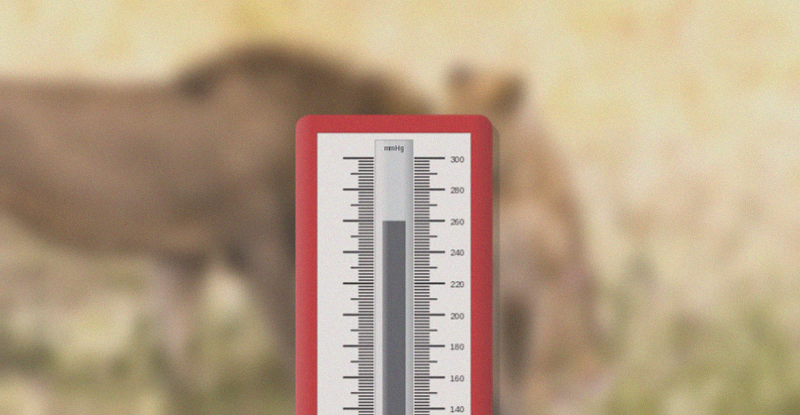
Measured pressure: 260 mmHg
